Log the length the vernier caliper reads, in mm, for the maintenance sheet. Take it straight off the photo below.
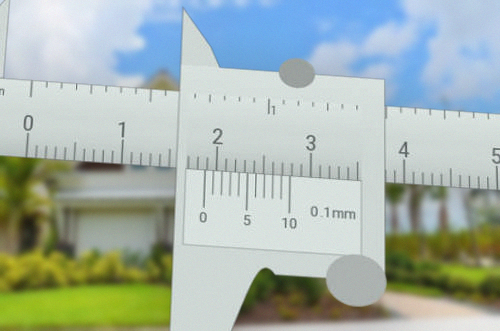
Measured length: 18.8 mm
